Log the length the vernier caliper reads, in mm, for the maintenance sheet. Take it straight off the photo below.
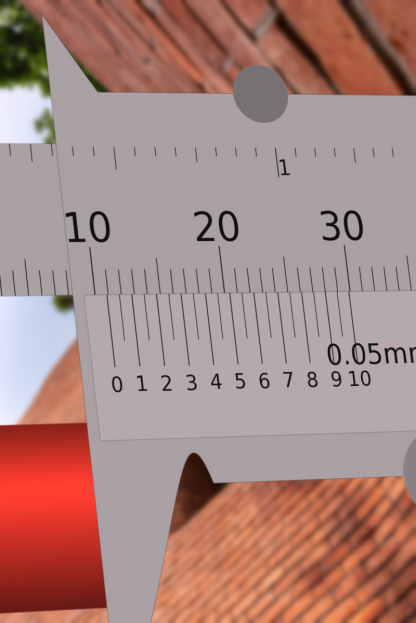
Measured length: 10.9 mm
